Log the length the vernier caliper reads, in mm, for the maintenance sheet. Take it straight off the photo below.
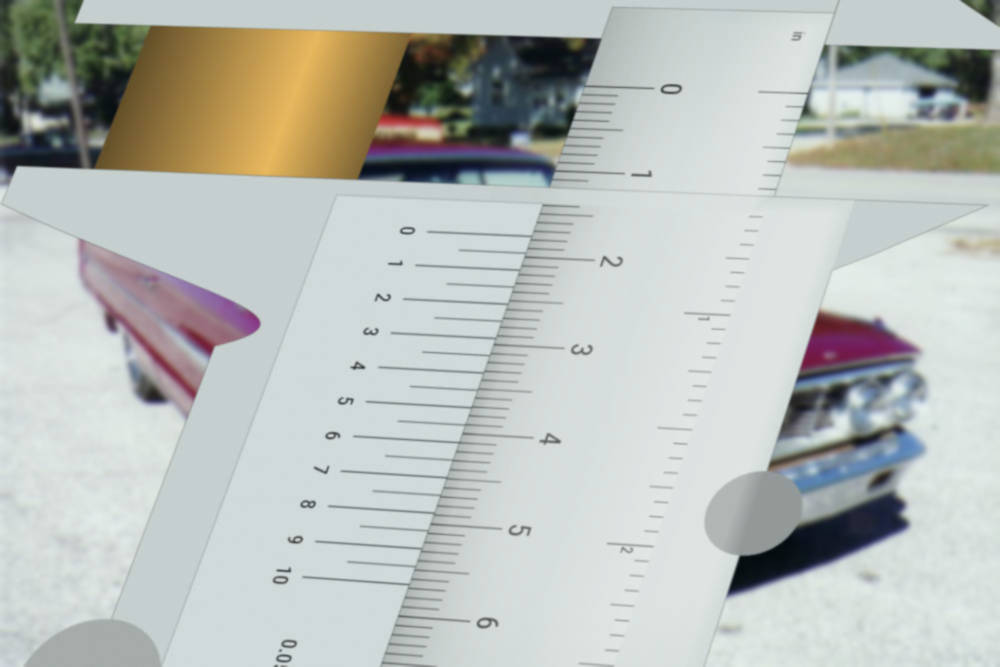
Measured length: 17.6 mm
